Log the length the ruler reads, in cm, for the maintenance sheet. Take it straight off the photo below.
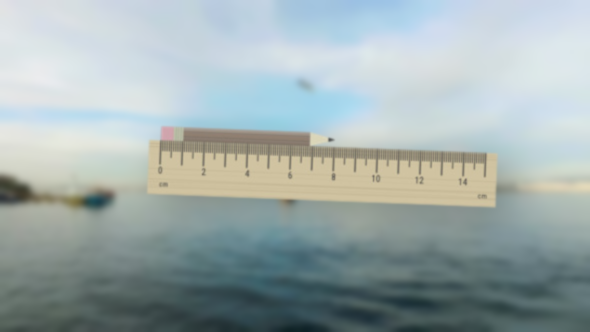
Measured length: 8 cm
